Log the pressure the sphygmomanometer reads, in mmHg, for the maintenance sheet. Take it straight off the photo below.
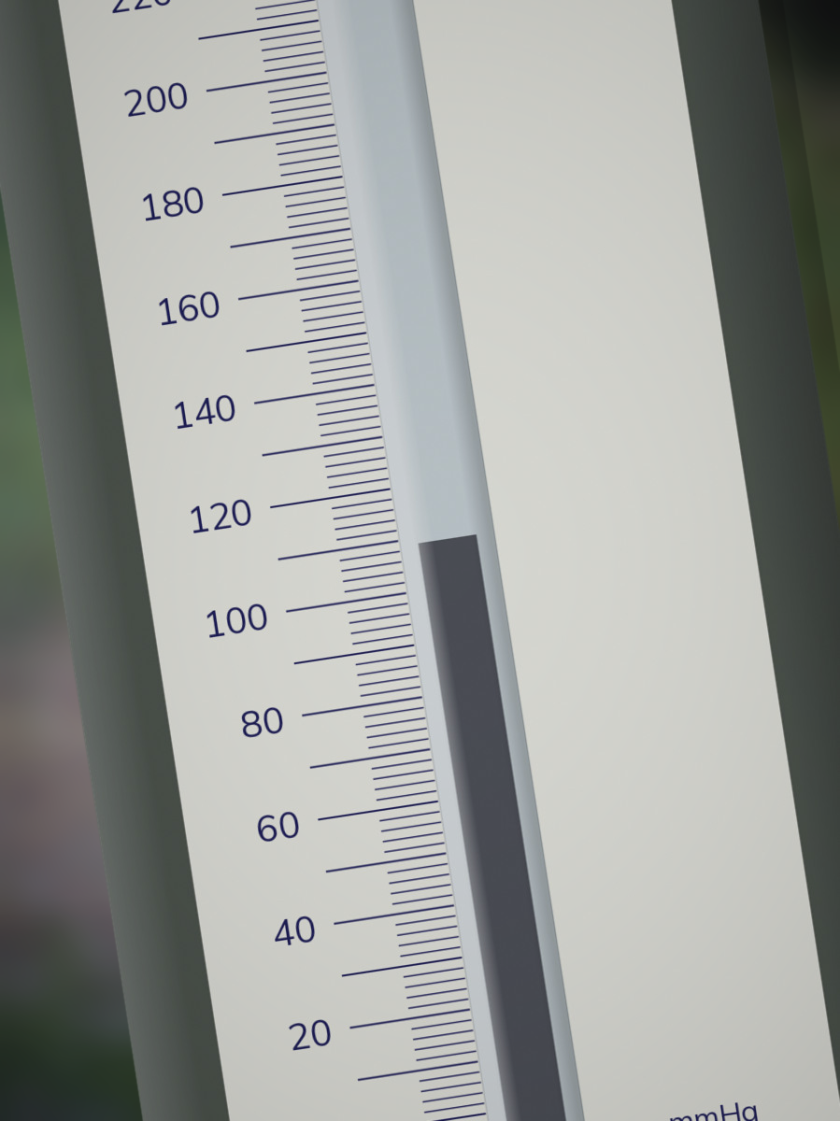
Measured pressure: 109 mmHg
